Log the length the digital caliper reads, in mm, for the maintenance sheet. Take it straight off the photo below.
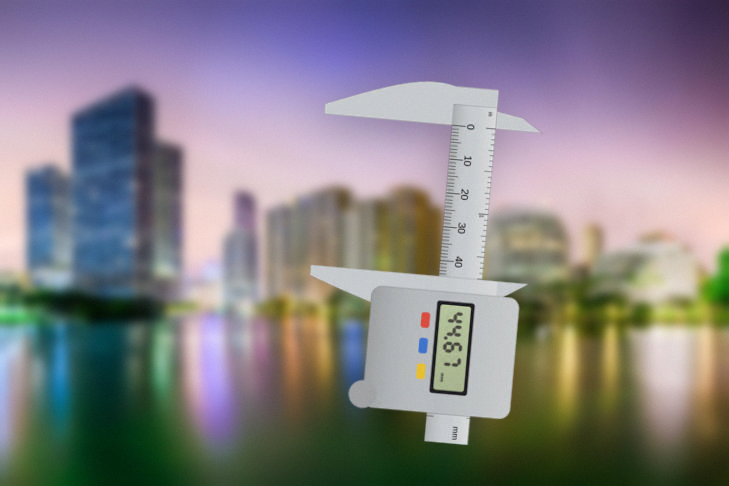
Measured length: 44.67 mm
